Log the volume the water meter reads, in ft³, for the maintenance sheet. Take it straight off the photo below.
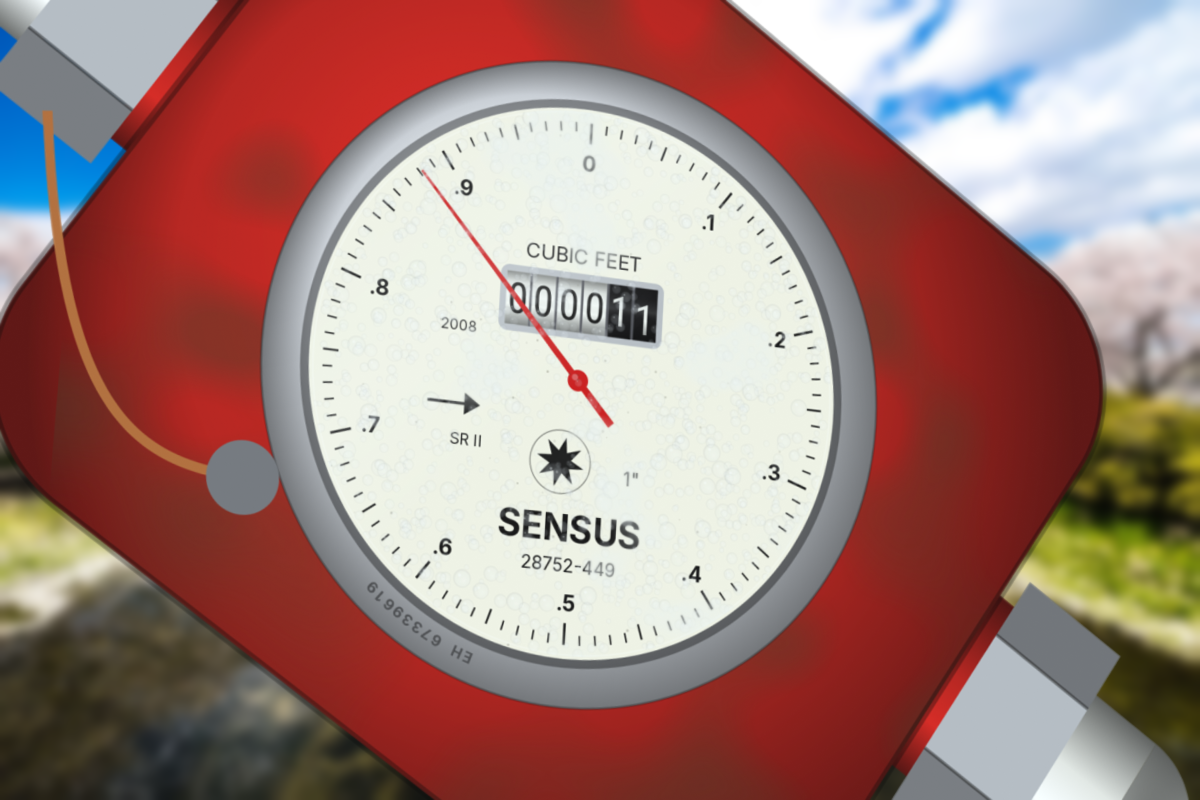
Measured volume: 10.88 ft³
